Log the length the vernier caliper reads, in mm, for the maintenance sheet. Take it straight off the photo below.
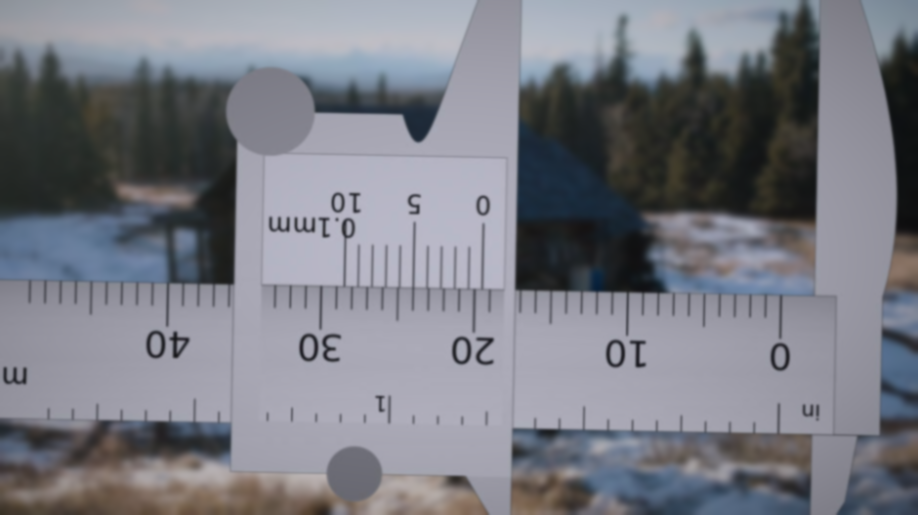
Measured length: 19.5 mm
